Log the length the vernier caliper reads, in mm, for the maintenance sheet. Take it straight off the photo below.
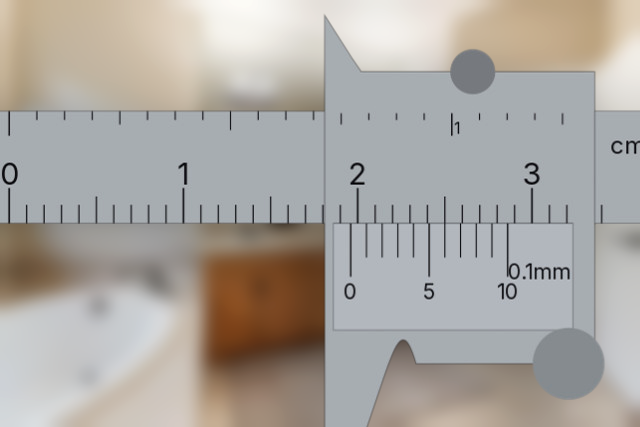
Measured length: 19.6 mm
